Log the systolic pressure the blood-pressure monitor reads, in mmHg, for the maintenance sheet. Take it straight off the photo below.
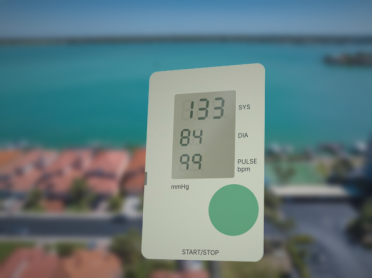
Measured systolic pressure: 133 mmHg
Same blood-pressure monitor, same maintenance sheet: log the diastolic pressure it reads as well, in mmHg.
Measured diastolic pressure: 84 mmHg
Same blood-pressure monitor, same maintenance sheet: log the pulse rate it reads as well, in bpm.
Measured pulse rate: 99 bpm
